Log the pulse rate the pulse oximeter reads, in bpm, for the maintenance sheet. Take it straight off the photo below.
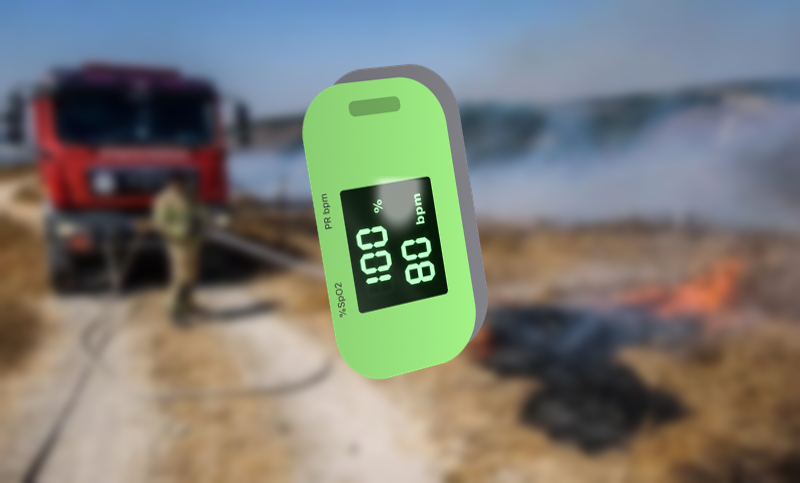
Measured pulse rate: 80 bpm
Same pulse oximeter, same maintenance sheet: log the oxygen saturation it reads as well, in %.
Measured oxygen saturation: 100 %
